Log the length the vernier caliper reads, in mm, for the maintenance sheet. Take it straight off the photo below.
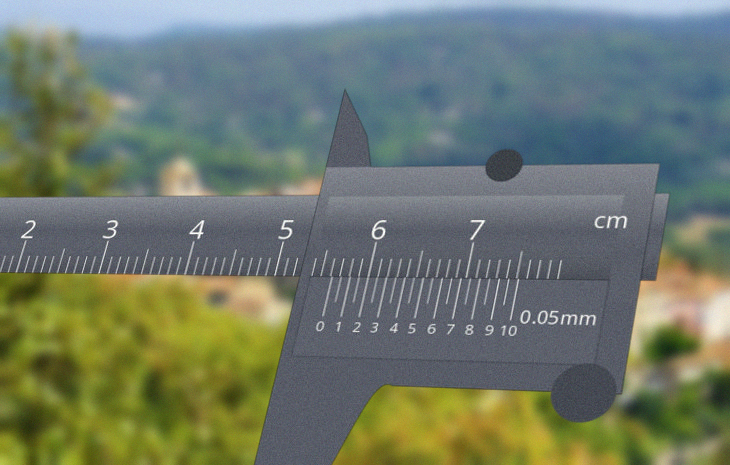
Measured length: 56.2 mm
